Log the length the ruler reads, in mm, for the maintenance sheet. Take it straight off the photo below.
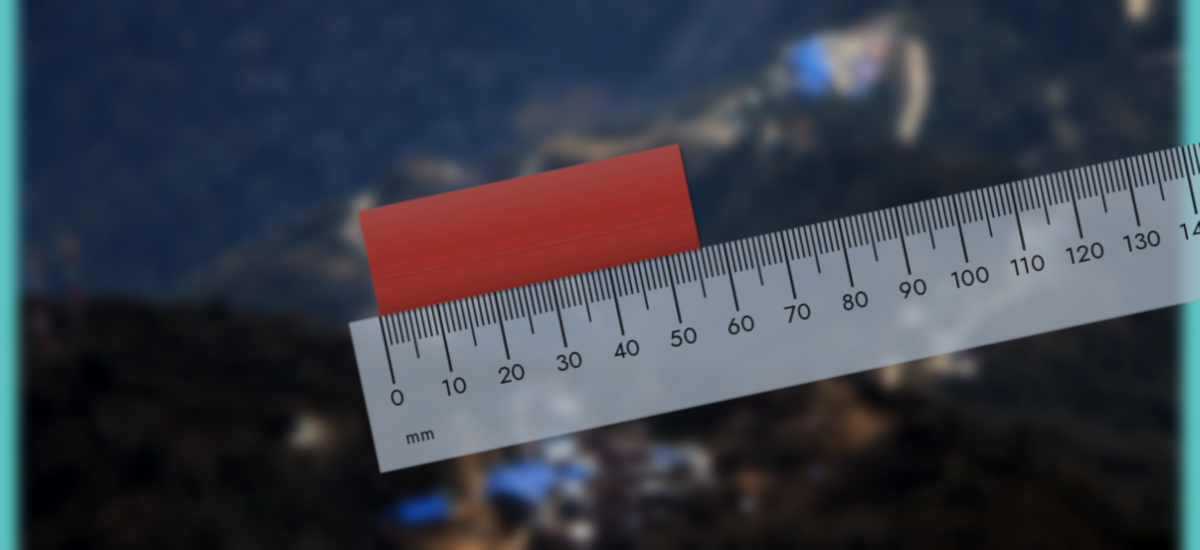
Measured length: 56 mm
